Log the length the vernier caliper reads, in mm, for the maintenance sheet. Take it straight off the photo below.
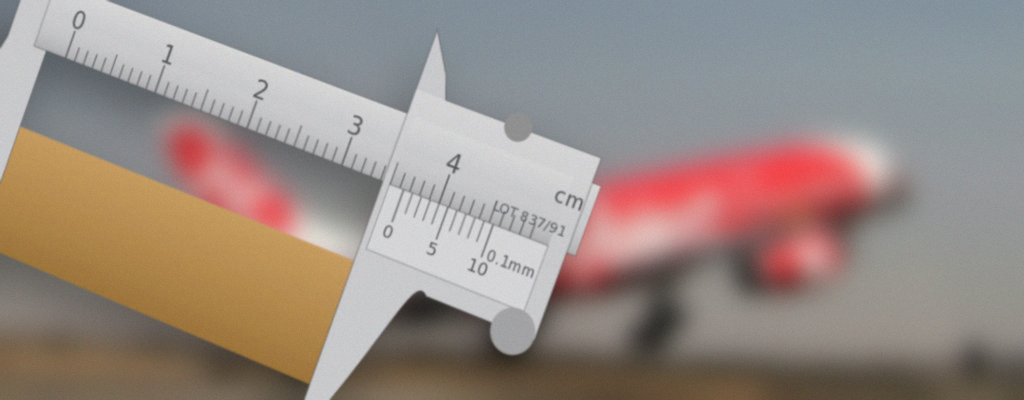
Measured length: 36.4 mm
